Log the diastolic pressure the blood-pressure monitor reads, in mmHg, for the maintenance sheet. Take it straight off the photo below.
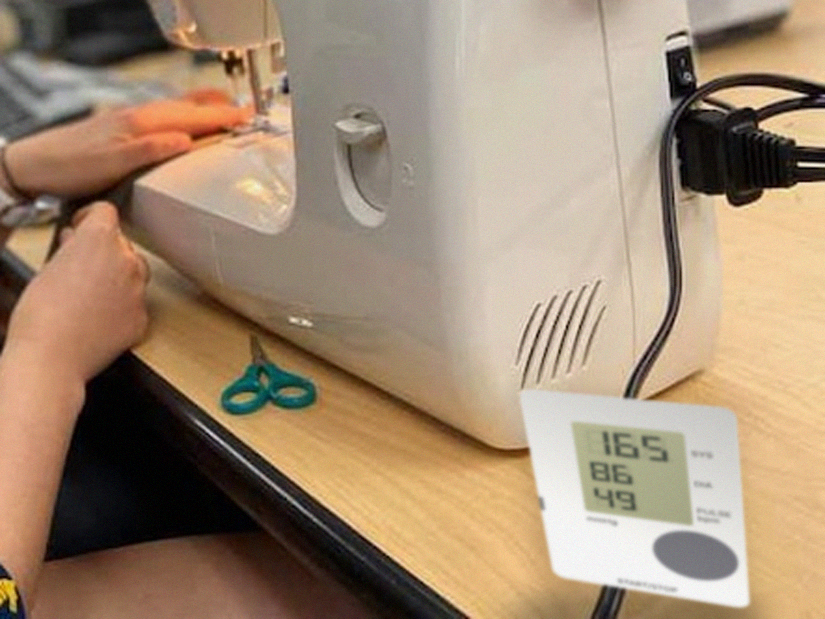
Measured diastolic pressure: 86 mmHg
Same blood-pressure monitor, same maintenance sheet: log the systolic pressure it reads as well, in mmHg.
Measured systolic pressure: 165 mmHg
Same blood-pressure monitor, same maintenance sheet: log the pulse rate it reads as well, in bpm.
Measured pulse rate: 49 bpm
